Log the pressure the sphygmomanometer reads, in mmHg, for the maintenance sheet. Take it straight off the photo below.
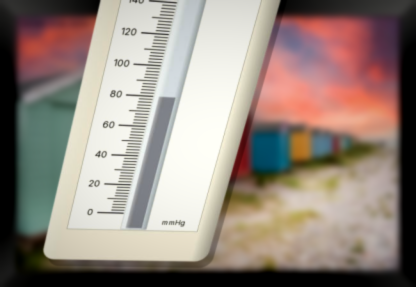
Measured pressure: 80 mmHg
